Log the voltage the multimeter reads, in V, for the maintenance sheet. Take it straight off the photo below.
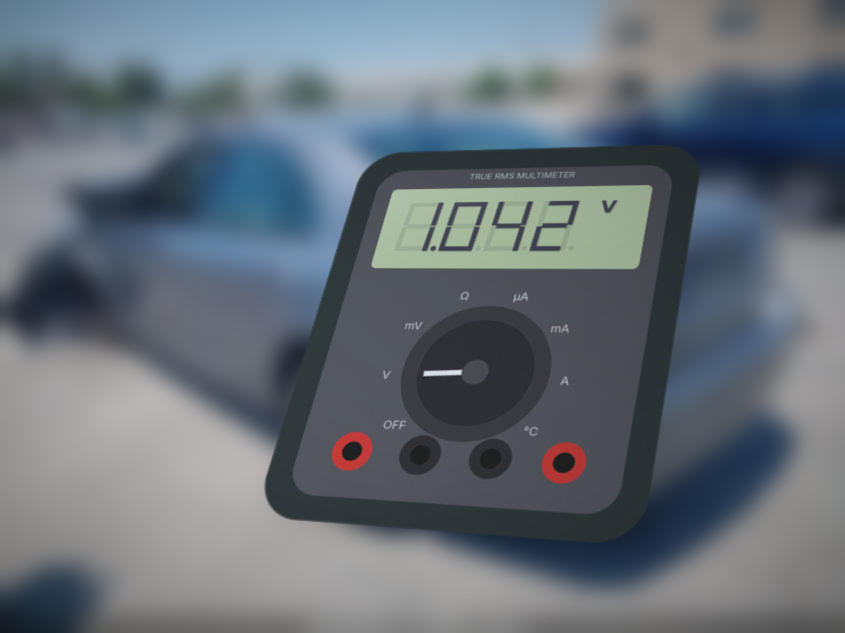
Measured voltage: 1.042 V
